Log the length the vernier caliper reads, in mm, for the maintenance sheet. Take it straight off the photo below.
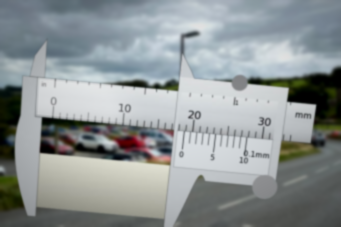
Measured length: 18.8 mm
